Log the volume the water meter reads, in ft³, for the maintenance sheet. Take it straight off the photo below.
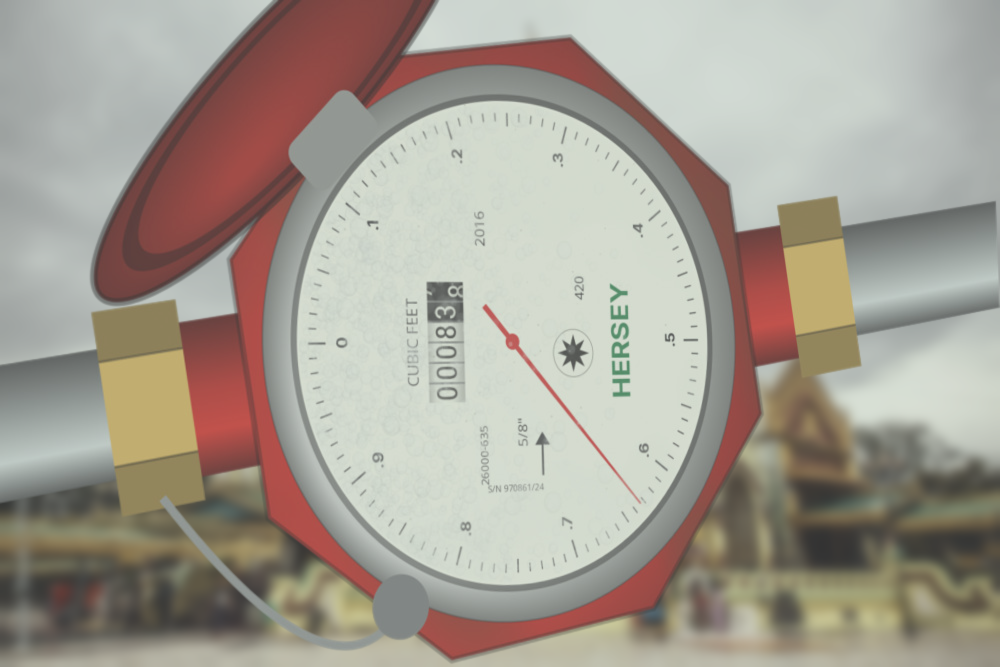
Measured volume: 837.63 ft³
